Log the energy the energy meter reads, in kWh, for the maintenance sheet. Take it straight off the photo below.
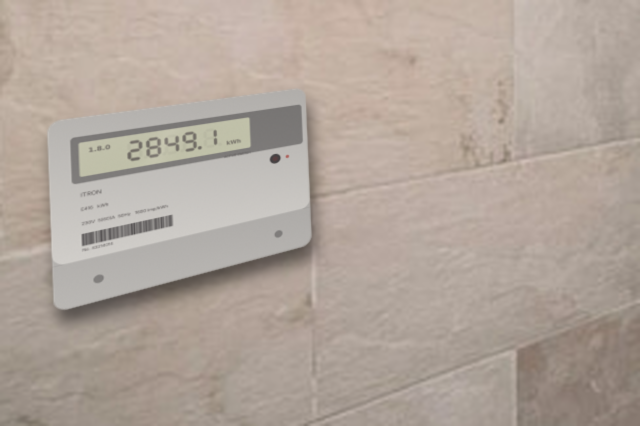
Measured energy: 2849.1 kWh
